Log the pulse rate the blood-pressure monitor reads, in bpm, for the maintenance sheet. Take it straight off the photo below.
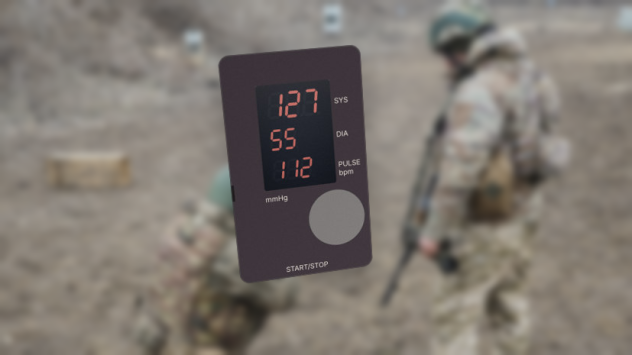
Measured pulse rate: 112 bpm
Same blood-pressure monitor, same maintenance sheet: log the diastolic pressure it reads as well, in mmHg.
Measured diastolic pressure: 55 mmHg
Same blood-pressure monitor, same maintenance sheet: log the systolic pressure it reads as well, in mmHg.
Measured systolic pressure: 127 mmHg
